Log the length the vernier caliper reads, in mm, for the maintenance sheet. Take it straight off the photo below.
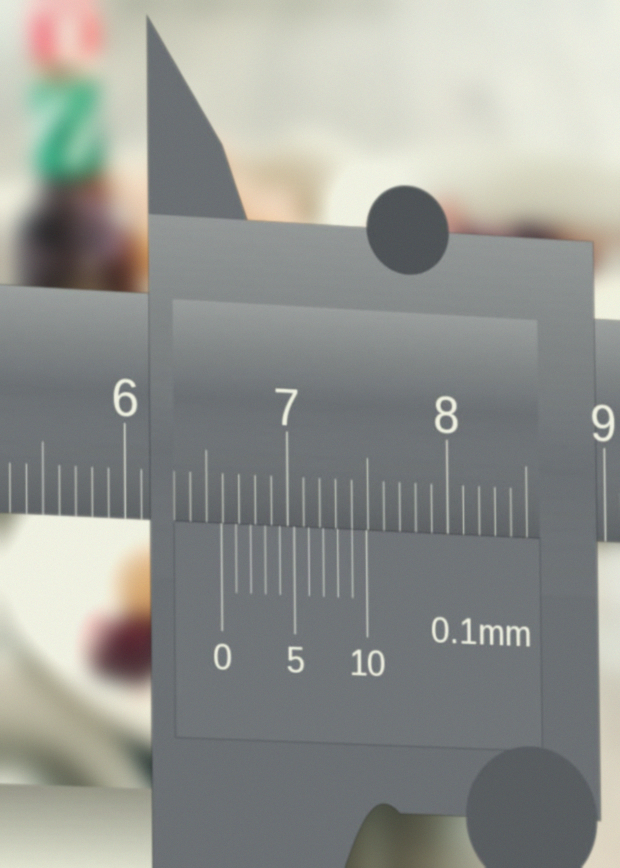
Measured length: 65.9 mm
